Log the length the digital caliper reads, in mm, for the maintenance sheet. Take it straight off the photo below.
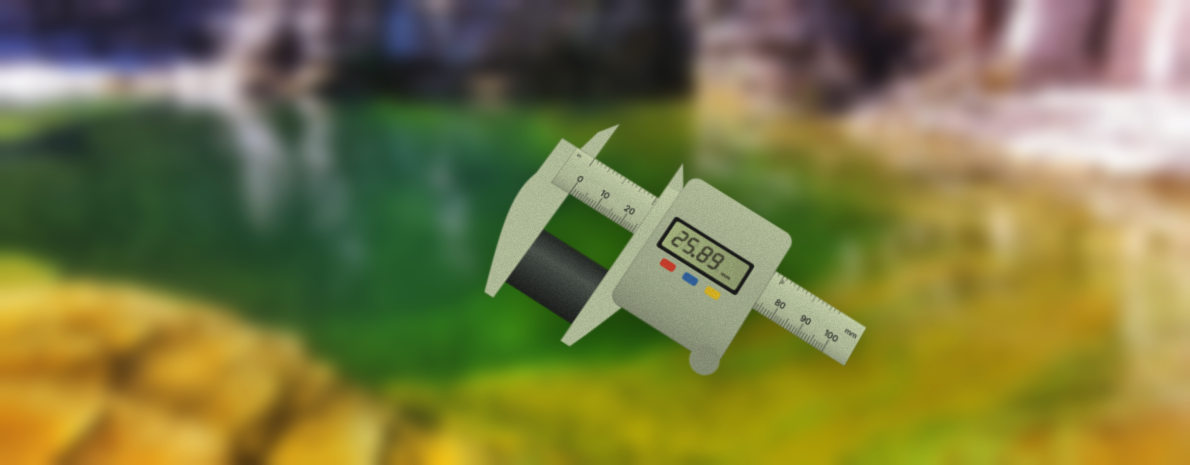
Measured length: 25.89 mm
